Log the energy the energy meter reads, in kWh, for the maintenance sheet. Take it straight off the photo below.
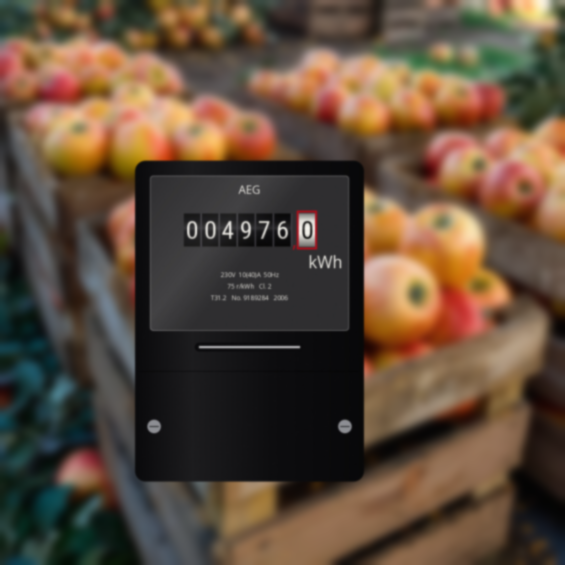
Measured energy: 4976.0 kWh
